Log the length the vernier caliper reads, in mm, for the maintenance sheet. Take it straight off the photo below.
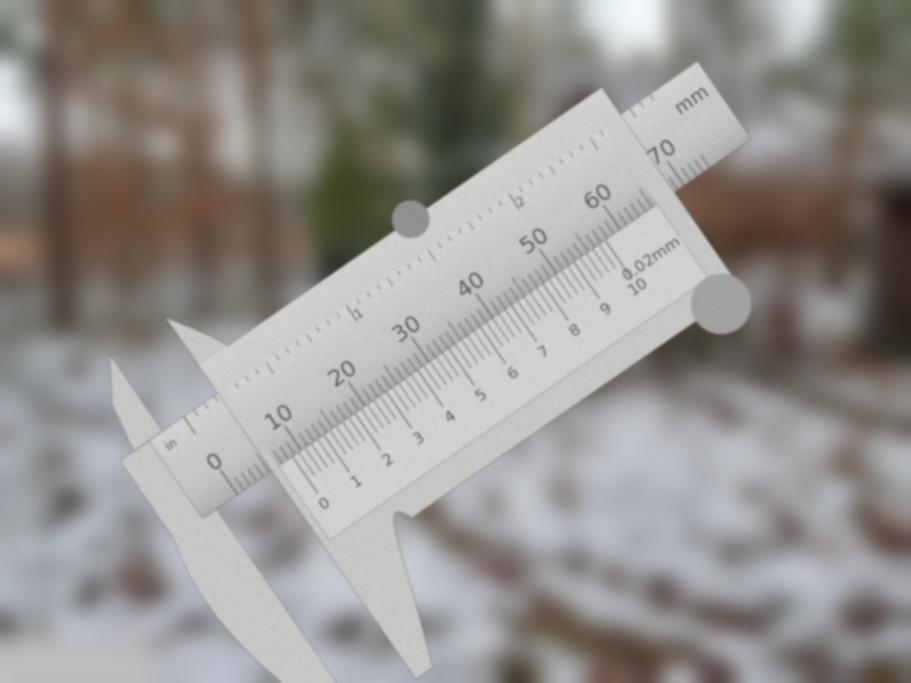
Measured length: 8.6 mm
